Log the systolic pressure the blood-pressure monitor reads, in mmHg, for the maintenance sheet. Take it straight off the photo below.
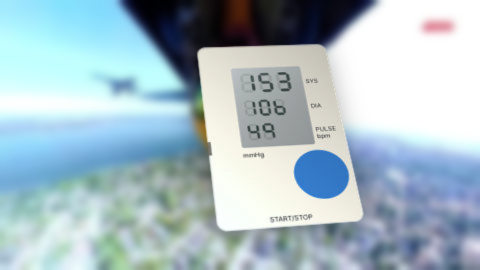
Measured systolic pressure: 153 mmHg
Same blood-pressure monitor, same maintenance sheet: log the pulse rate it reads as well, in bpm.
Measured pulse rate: 49 bpm
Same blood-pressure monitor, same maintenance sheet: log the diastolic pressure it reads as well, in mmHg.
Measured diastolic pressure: 106 mmHg
